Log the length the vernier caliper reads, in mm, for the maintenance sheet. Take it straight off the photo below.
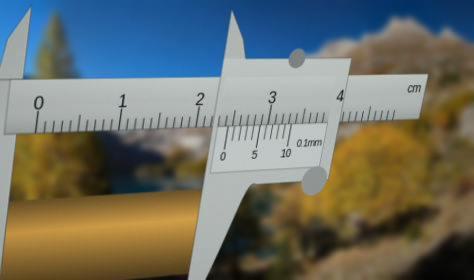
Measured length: 24.4 mm
